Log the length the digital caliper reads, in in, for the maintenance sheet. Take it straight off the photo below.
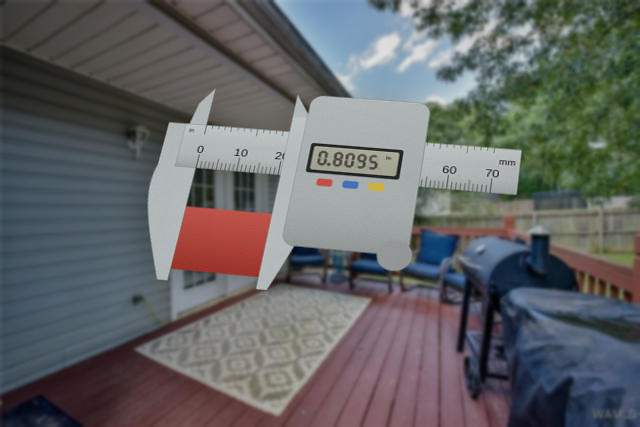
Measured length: 0.8095 in
